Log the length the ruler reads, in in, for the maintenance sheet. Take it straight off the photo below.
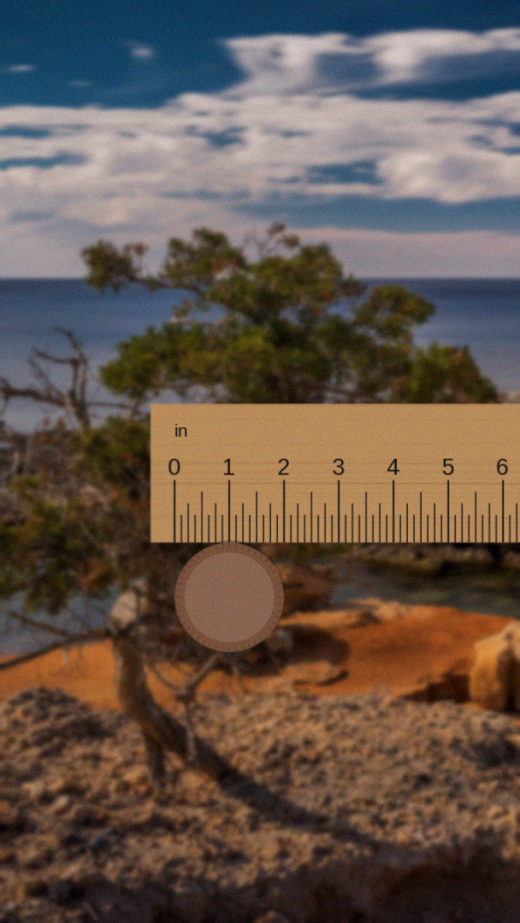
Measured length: 2 in
